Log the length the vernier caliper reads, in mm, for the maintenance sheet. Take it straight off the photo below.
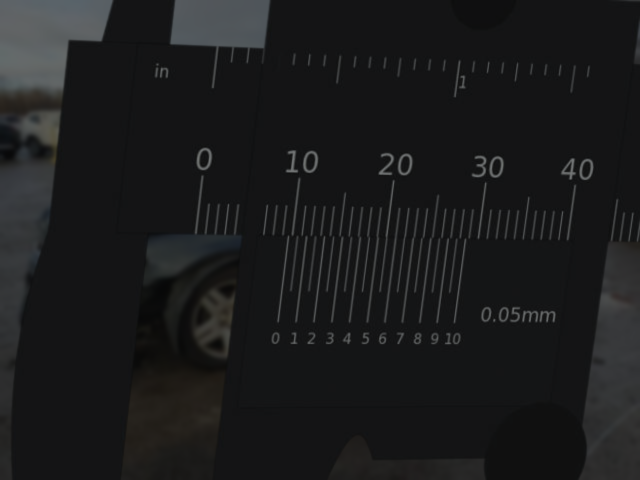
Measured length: 9.6 mm
